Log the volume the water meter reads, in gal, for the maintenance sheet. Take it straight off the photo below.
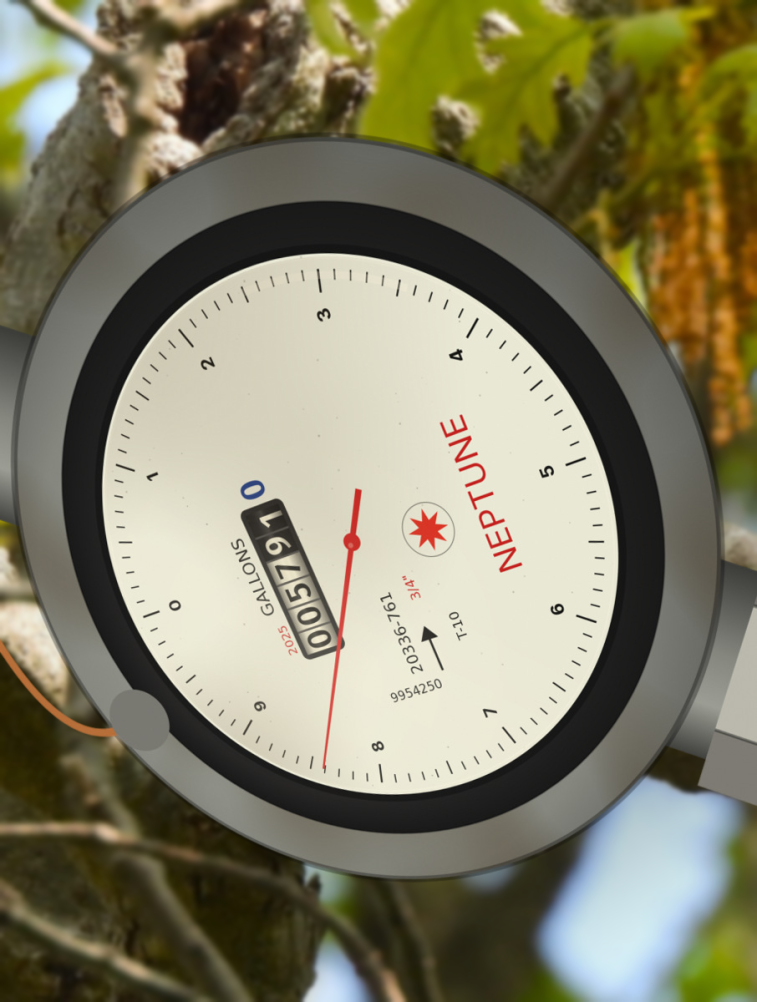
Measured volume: 57908.4 gal
